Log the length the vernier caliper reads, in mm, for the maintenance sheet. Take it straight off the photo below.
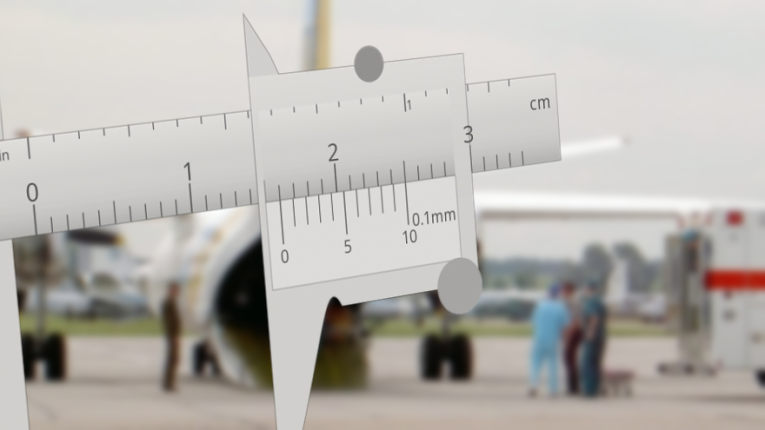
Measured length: 16.0 mm
